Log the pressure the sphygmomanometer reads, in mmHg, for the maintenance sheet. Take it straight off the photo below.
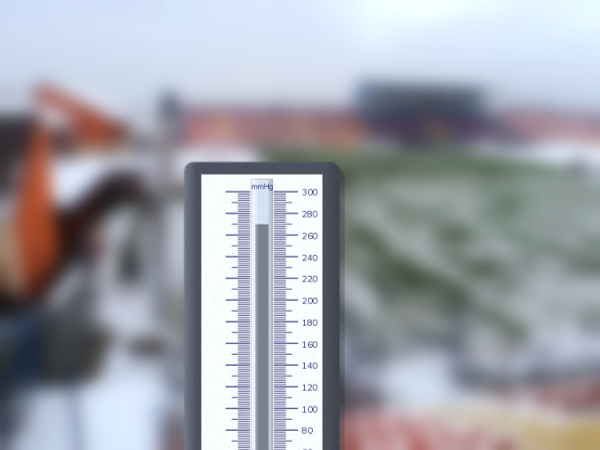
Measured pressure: 270 mmHg
